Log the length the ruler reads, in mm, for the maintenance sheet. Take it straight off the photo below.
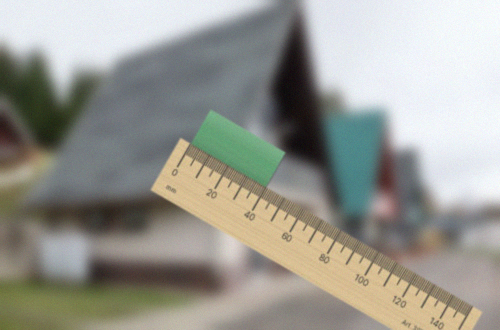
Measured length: 40 mm
